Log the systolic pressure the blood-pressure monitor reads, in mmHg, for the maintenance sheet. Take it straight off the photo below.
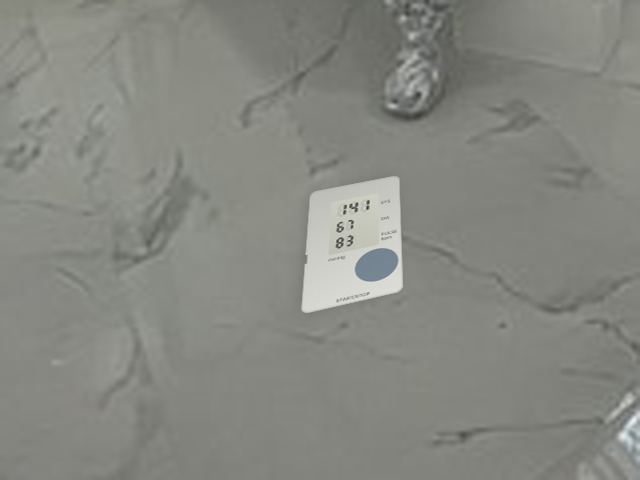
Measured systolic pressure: 141 mmHg
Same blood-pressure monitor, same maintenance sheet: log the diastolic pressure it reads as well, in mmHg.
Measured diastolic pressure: 67 mmHg
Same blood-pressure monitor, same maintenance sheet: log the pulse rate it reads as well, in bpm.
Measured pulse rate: 83 bpm
